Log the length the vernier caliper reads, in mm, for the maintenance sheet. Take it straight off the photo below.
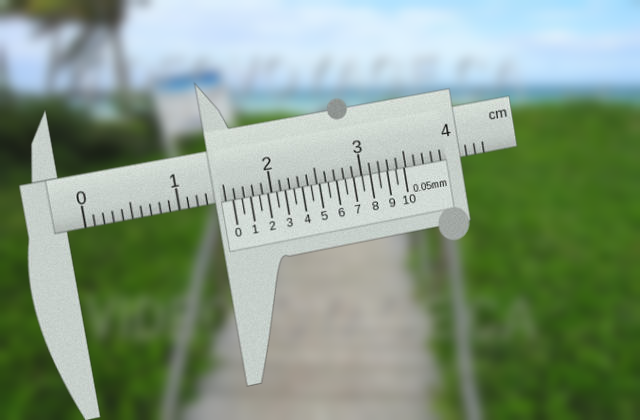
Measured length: 15.8 mm
